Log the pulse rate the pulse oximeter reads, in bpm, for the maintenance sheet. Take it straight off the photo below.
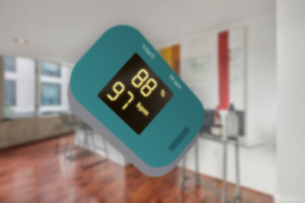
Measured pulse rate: 97 bpm
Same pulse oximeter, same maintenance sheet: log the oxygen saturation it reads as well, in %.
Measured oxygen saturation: 88 %
